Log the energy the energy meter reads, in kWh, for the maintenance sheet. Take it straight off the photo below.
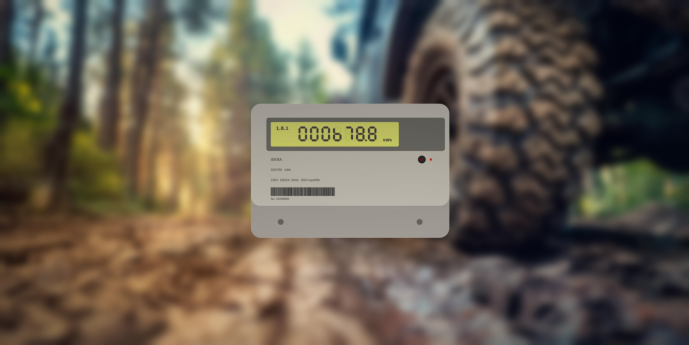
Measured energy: 678.8 kWh
